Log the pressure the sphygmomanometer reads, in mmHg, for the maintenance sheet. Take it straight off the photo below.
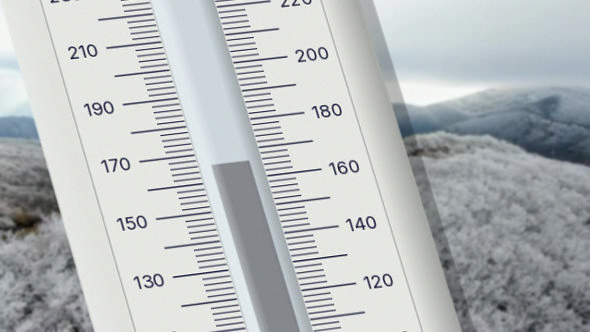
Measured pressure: 166 mmHg
